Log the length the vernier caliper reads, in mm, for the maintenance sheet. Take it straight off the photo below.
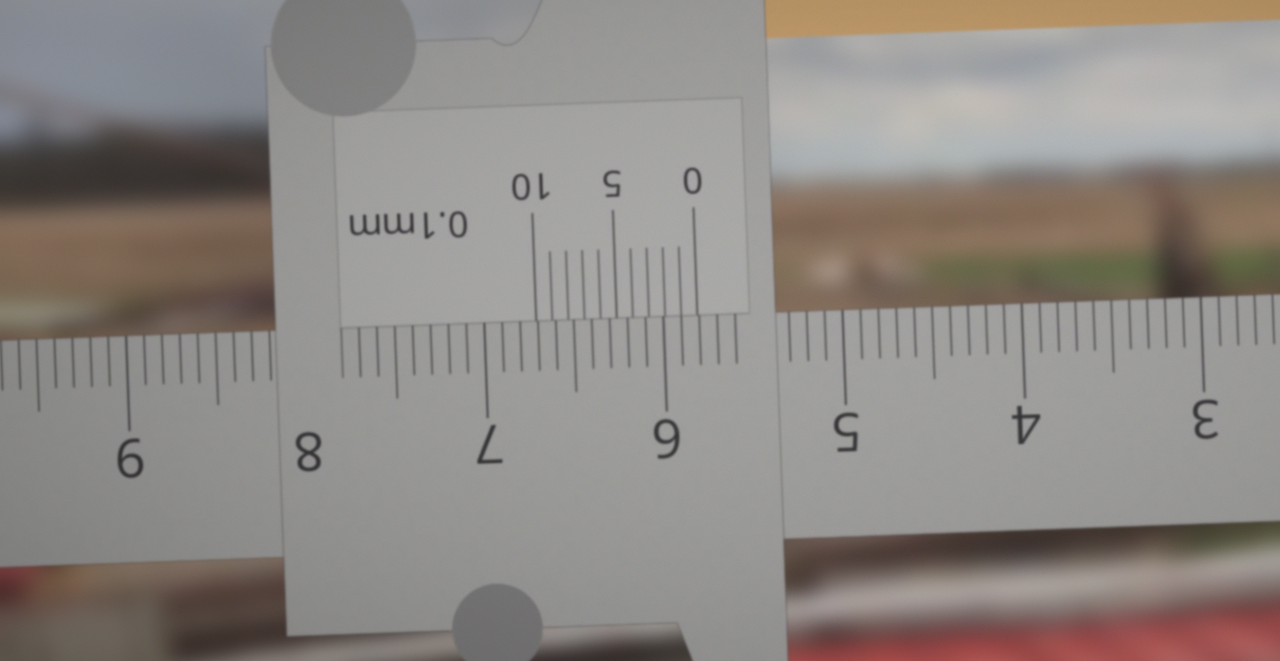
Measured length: 58.1 mm
